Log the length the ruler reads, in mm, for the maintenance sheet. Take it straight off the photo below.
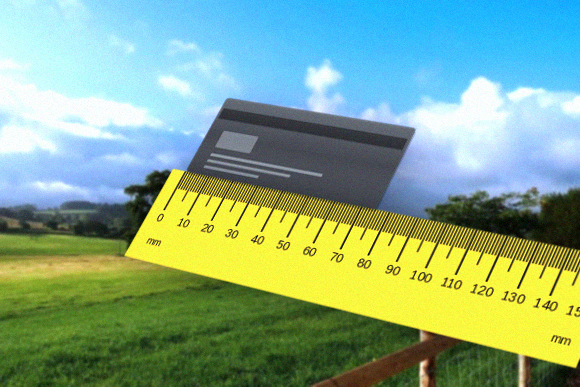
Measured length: 75 mm
